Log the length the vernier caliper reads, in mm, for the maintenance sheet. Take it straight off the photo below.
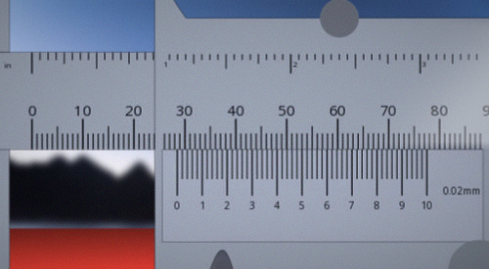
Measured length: 28.5 mm
